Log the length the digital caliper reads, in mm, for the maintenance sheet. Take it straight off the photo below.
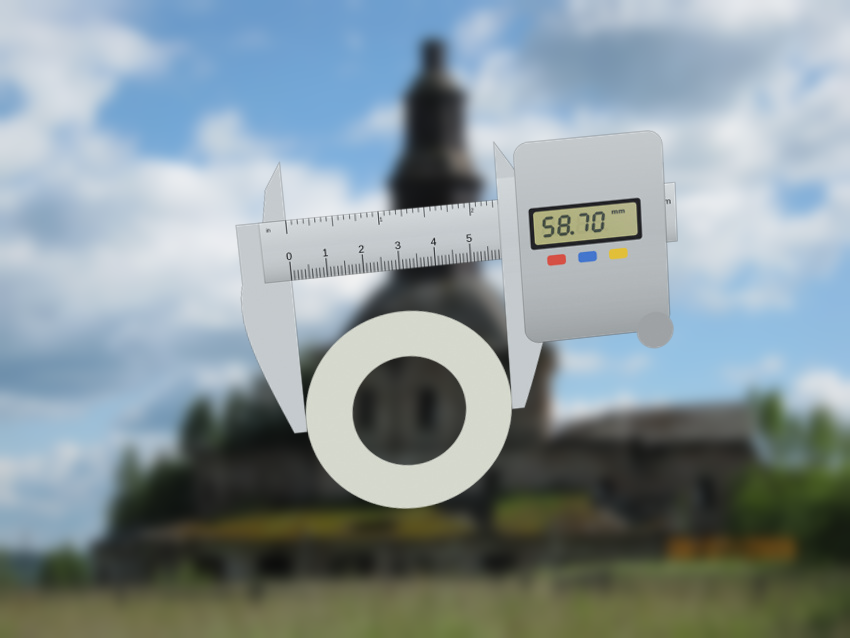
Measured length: 58.70 mm
